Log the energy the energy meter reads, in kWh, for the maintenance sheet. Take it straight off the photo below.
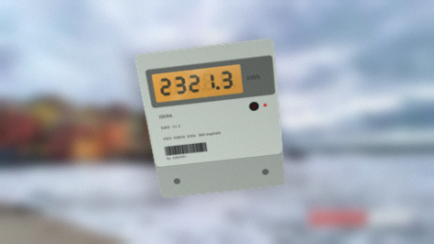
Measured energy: 2321.3 kWh
